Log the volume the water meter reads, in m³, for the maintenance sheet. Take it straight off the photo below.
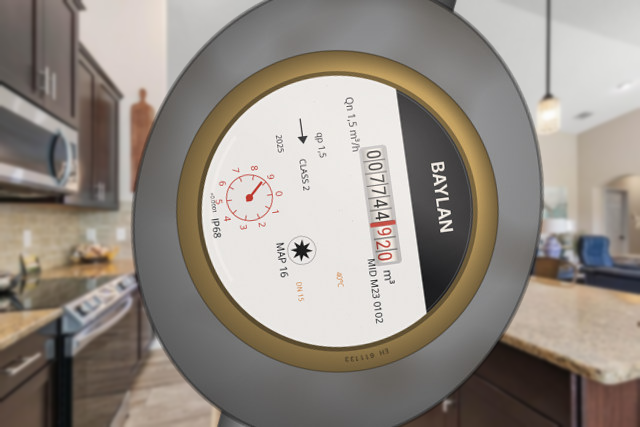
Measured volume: 7744.9198 m³
